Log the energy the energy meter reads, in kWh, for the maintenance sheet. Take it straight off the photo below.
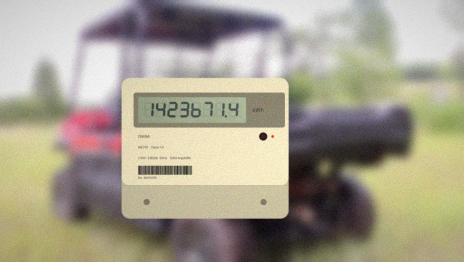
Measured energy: 1423671.4 kWh
